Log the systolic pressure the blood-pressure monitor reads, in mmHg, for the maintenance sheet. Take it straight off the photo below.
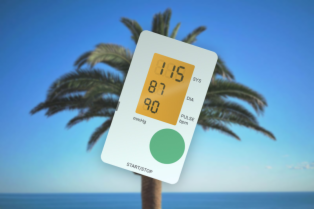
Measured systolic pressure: 115 mmHg
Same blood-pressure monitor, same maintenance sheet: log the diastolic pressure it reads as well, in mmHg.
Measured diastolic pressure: 87 mmHg
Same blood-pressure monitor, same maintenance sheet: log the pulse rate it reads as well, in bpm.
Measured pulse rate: 90 bpm
